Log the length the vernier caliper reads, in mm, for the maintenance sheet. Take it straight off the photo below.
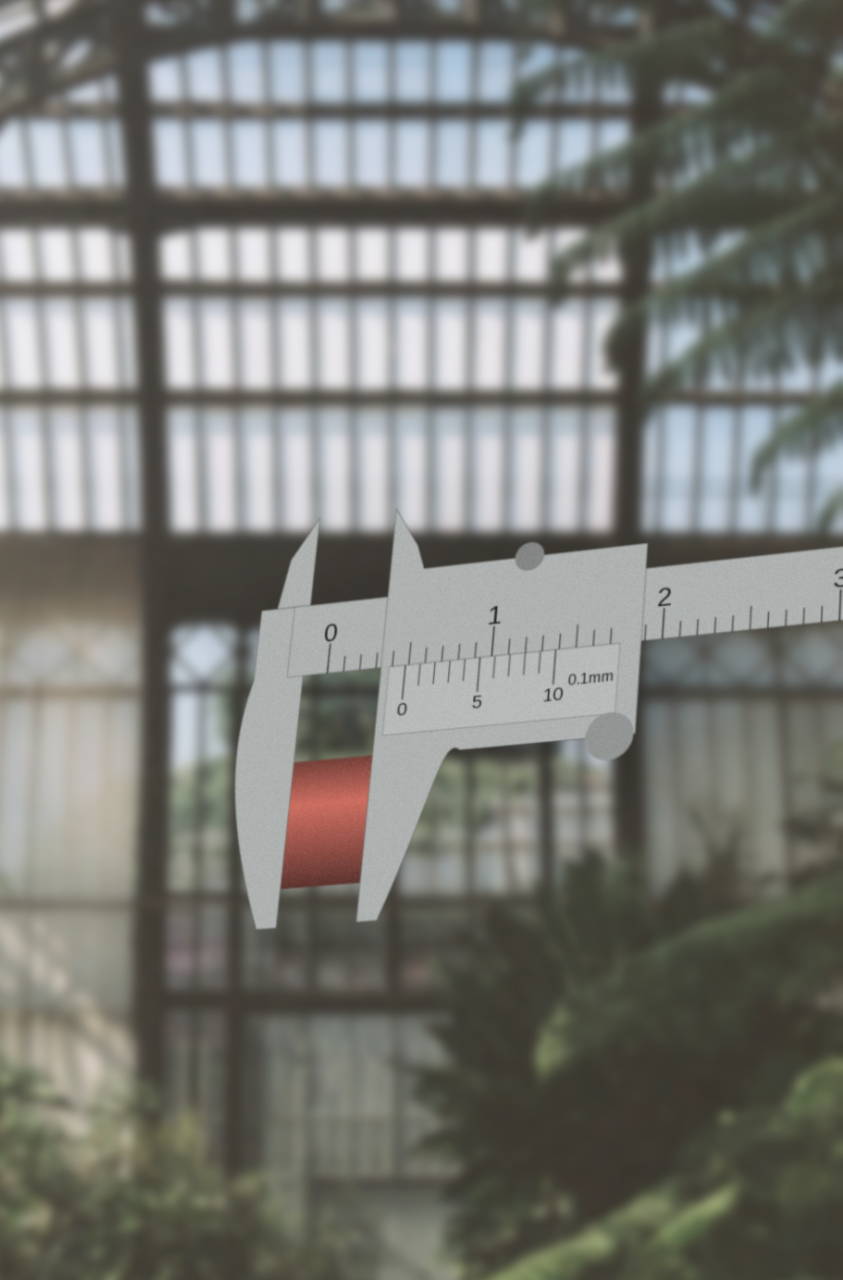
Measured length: 4.8 mm
